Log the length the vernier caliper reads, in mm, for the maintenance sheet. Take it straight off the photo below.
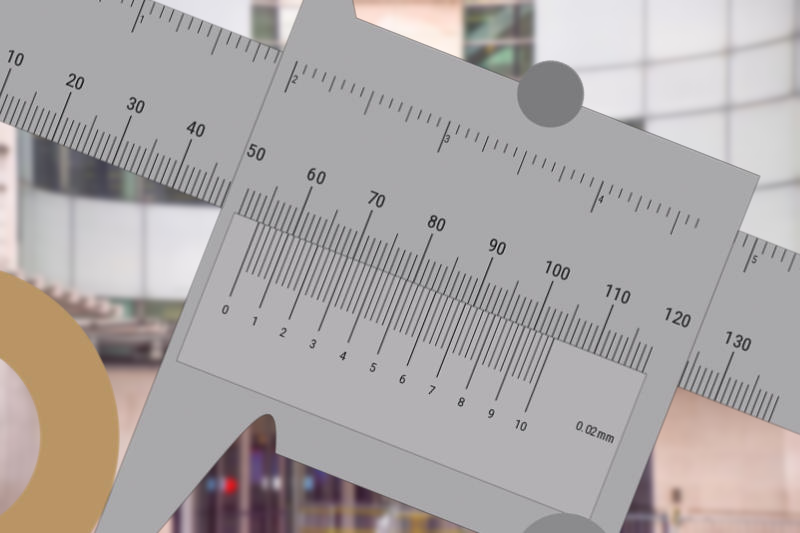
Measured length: 54.4 mm
